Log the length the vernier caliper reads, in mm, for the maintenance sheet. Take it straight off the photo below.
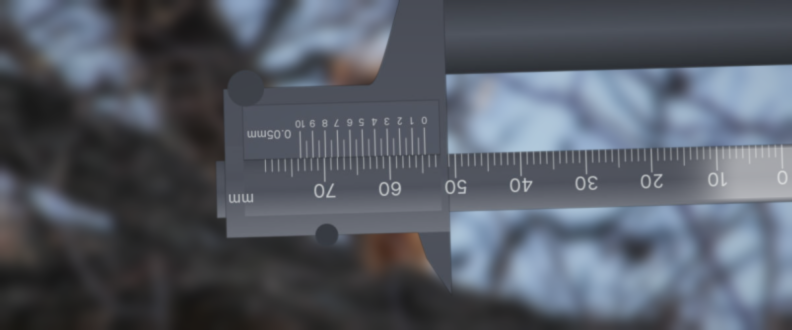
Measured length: 54.6 mm
